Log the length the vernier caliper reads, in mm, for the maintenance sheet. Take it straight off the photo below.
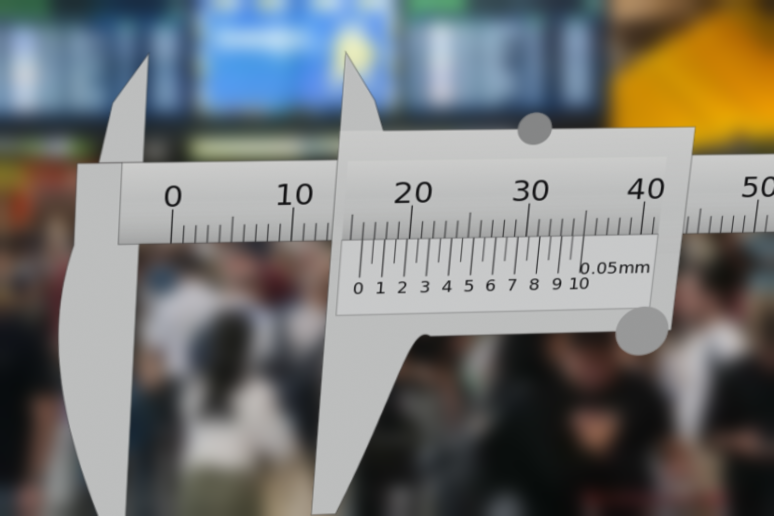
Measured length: 16.0 mm
